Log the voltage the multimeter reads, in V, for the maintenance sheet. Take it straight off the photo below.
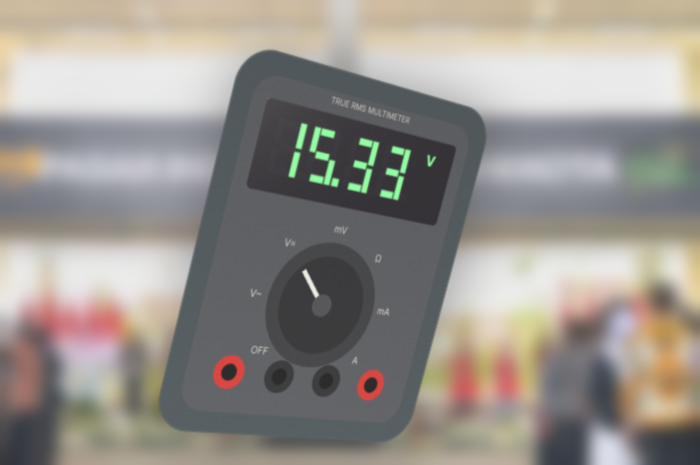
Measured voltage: 15.33 V
